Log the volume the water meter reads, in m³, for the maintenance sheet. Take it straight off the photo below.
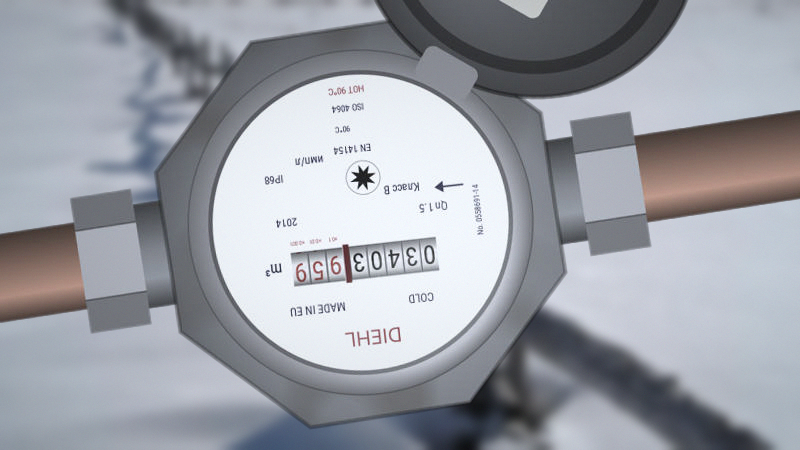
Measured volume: 3403.959 m³
